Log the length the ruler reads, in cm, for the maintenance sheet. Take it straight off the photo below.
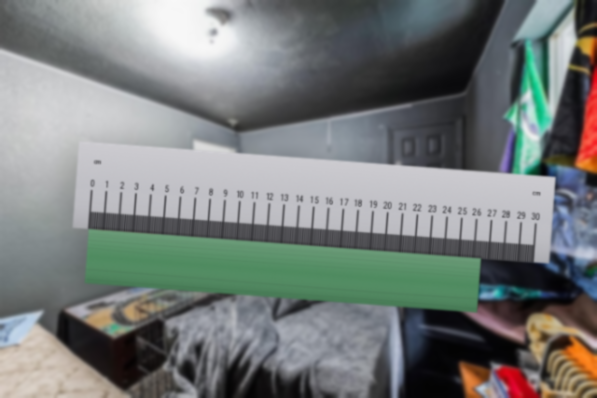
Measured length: 26.5 cm
